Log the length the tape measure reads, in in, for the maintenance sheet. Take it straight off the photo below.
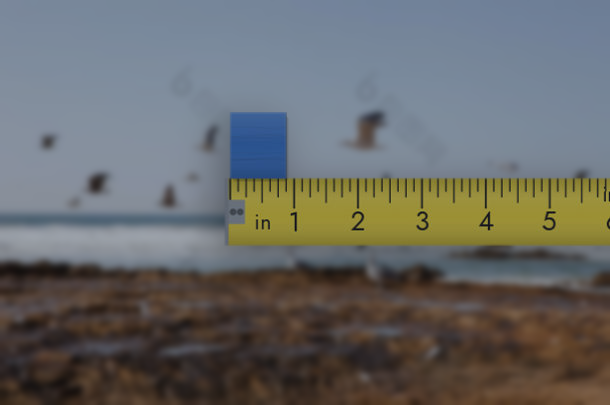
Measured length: 0.875 in
